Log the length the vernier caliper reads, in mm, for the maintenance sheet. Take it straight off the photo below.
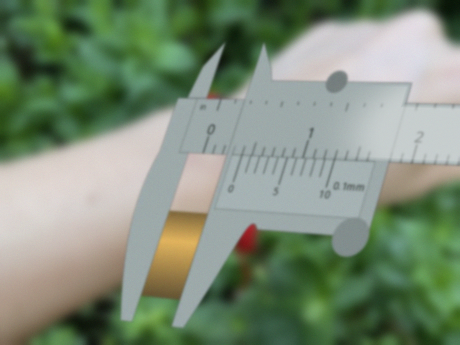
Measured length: 4.0 mm
